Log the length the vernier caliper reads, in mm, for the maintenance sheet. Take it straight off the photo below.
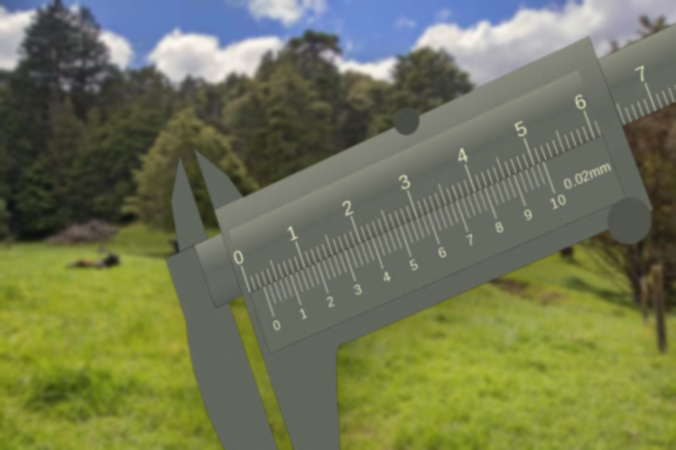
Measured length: 2.5 mm
